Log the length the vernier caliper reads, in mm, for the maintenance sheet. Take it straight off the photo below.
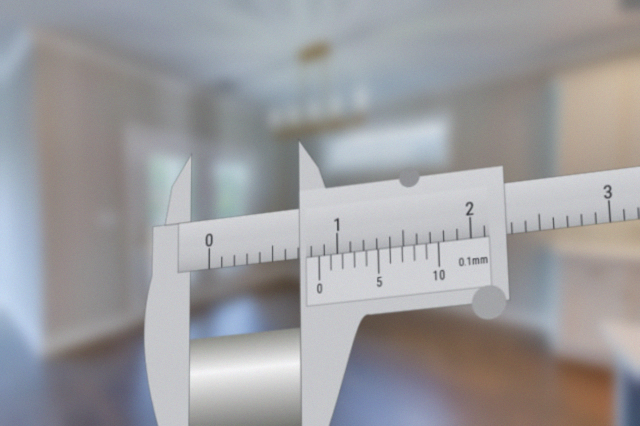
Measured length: 8.6 mm
